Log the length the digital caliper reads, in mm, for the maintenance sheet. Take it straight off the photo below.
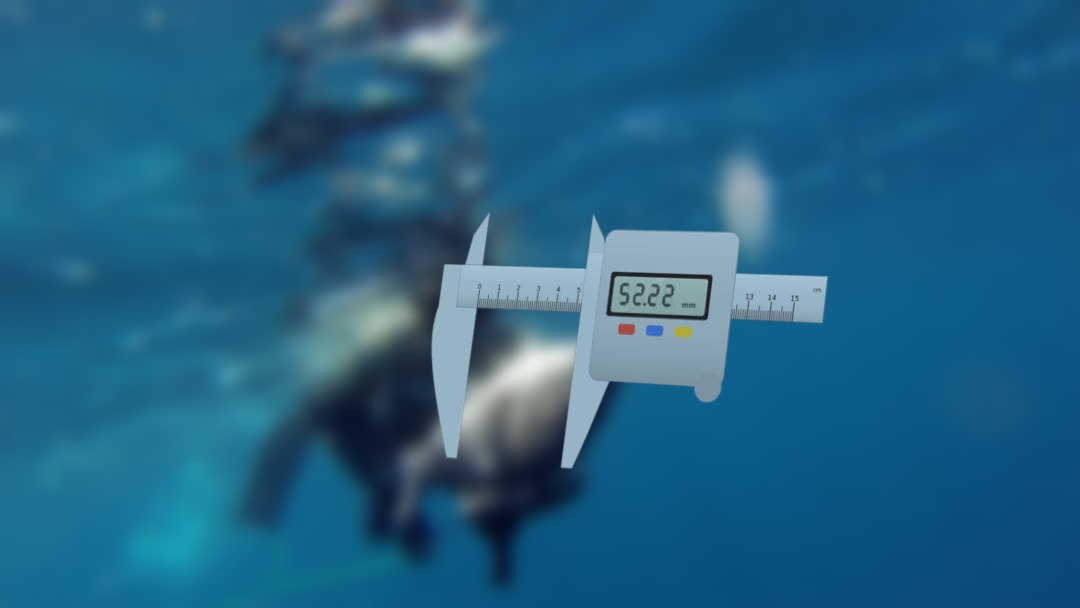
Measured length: 52.22 mm
